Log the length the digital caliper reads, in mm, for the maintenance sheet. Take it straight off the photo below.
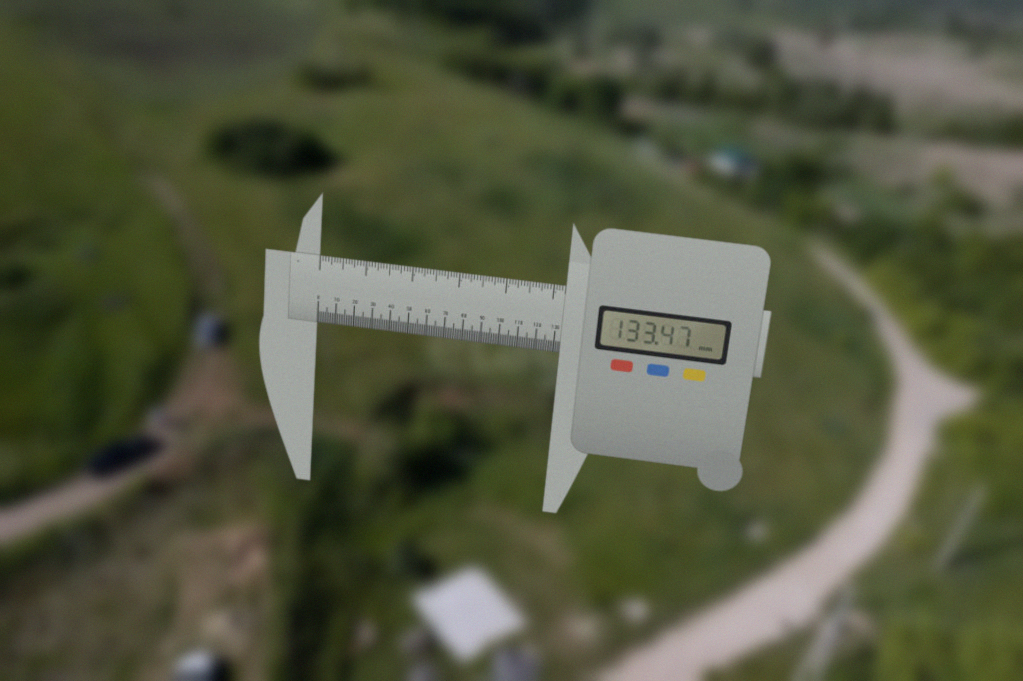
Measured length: 133.47 mm
